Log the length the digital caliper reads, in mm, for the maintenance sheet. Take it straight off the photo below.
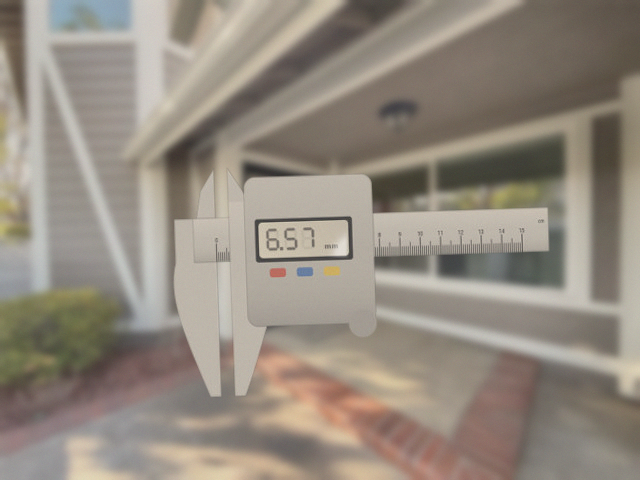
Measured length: 6.57 mm
